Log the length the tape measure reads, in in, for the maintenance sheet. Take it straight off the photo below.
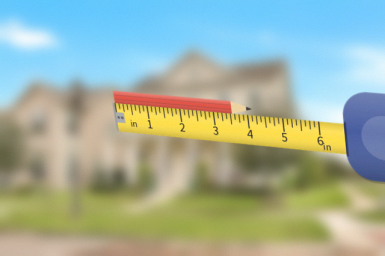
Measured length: 4.125 in
